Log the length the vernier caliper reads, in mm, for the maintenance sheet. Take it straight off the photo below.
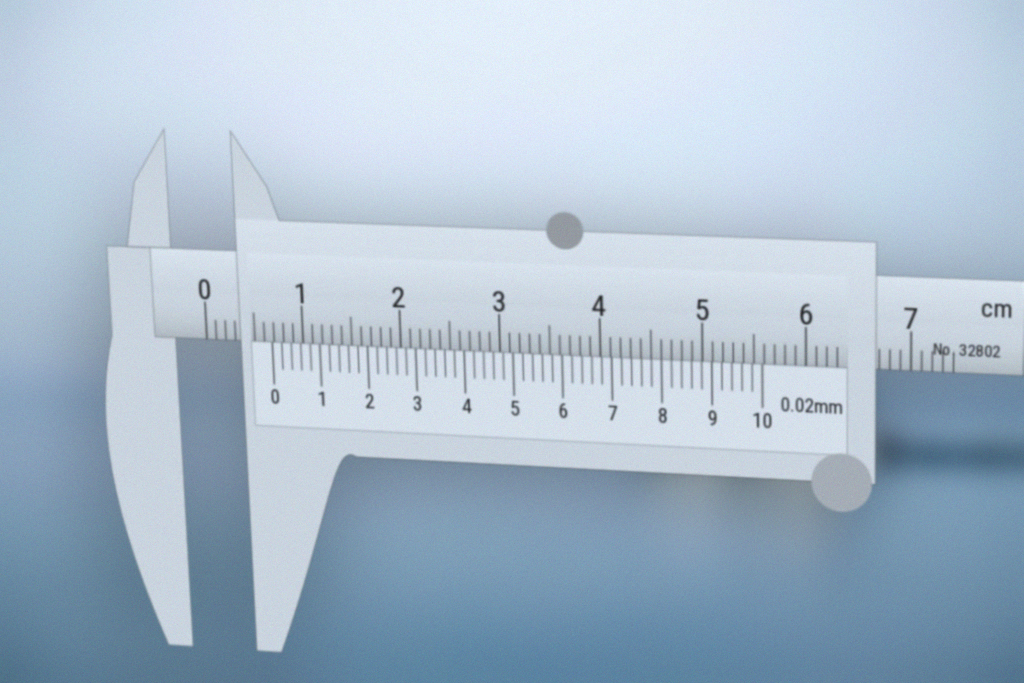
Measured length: 6.8 mm
